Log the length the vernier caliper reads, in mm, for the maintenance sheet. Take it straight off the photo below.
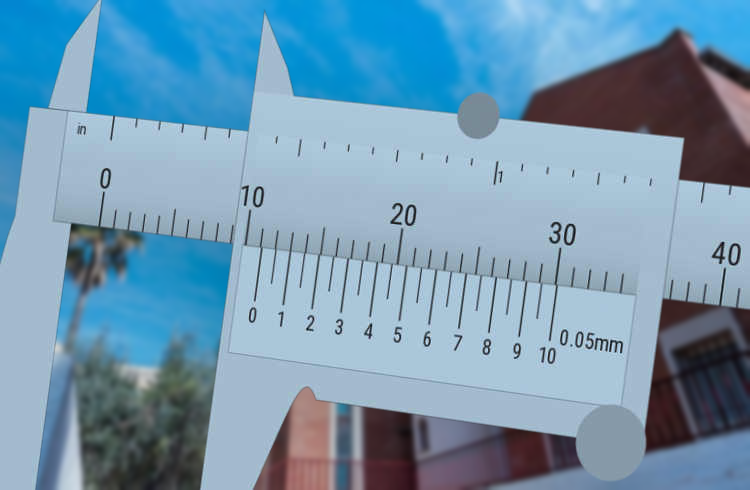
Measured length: 11.1 mm
